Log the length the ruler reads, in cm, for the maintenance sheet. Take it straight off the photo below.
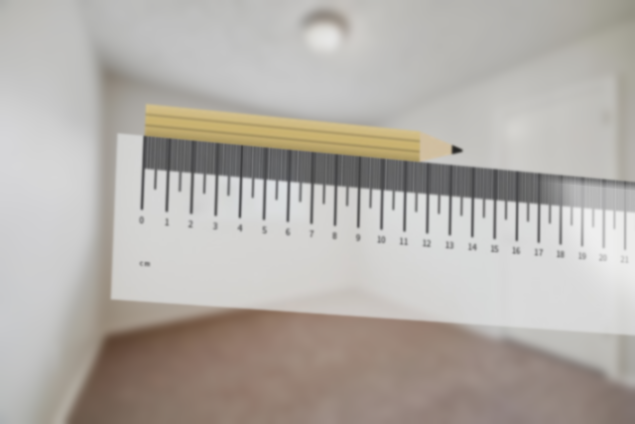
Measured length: 13.5 cm
